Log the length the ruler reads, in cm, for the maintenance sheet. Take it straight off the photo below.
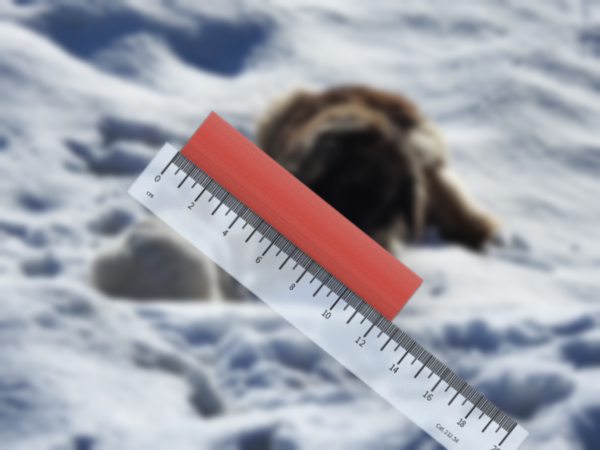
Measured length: 12.5 cm
